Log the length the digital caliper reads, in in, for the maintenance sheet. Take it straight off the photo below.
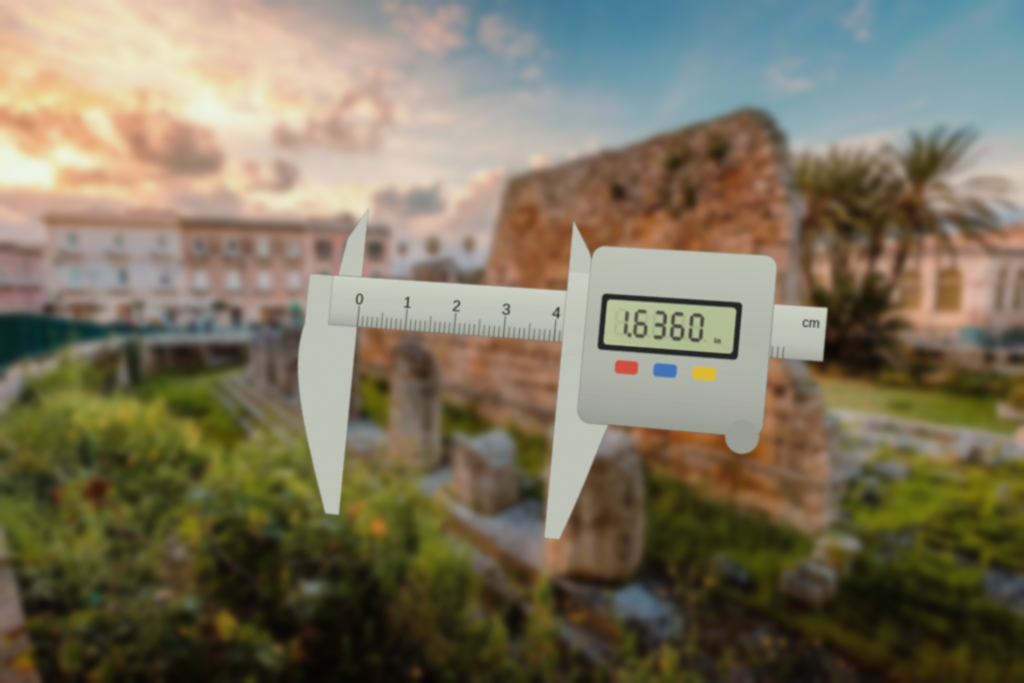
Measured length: 1.6360 in
